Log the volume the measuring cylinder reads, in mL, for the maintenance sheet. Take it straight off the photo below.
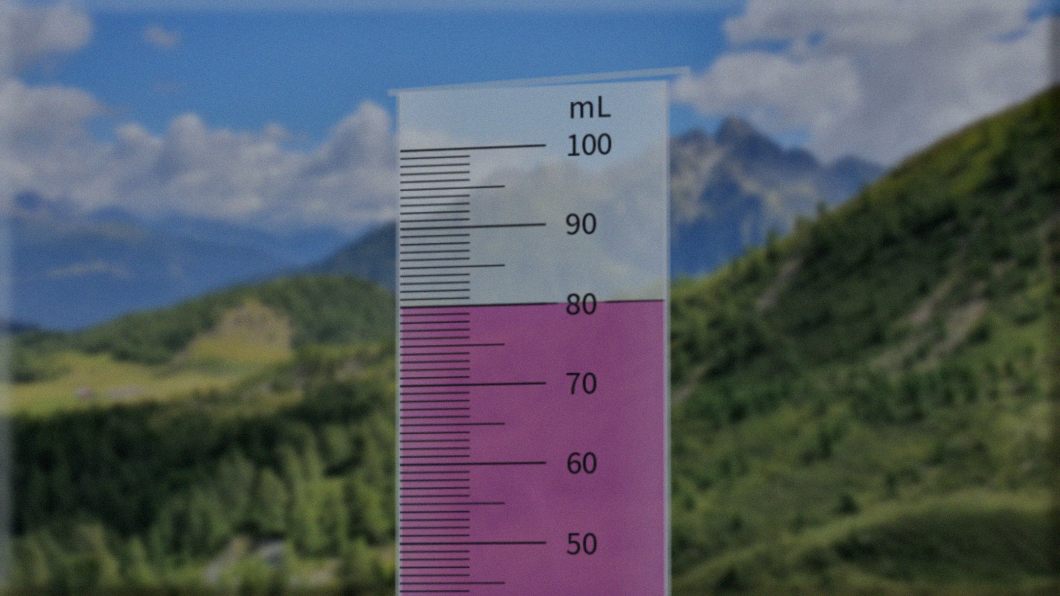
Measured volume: 80 mL
